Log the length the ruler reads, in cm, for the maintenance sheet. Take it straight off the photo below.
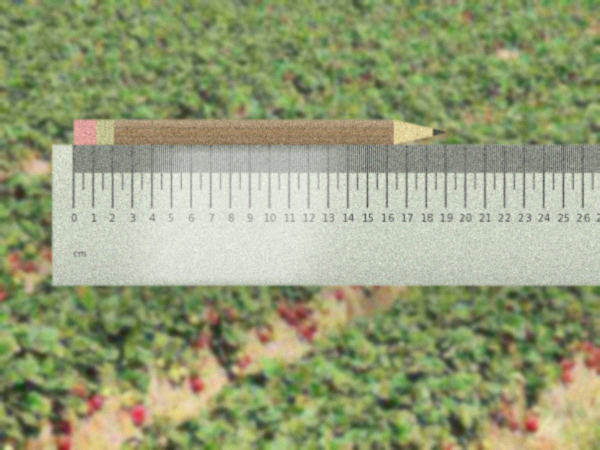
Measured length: 19 cm
